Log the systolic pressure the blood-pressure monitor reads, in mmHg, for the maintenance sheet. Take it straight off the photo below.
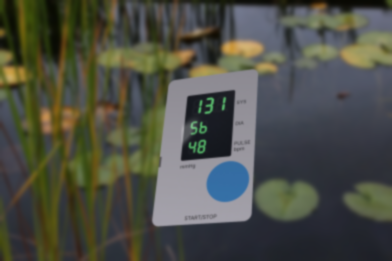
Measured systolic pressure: 131 mmHg
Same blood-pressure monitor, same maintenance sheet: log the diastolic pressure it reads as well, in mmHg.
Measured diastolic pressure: 56 mmHg
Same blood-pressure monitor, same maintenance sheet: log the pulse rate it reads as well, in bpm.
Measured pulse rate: 48 bpm
